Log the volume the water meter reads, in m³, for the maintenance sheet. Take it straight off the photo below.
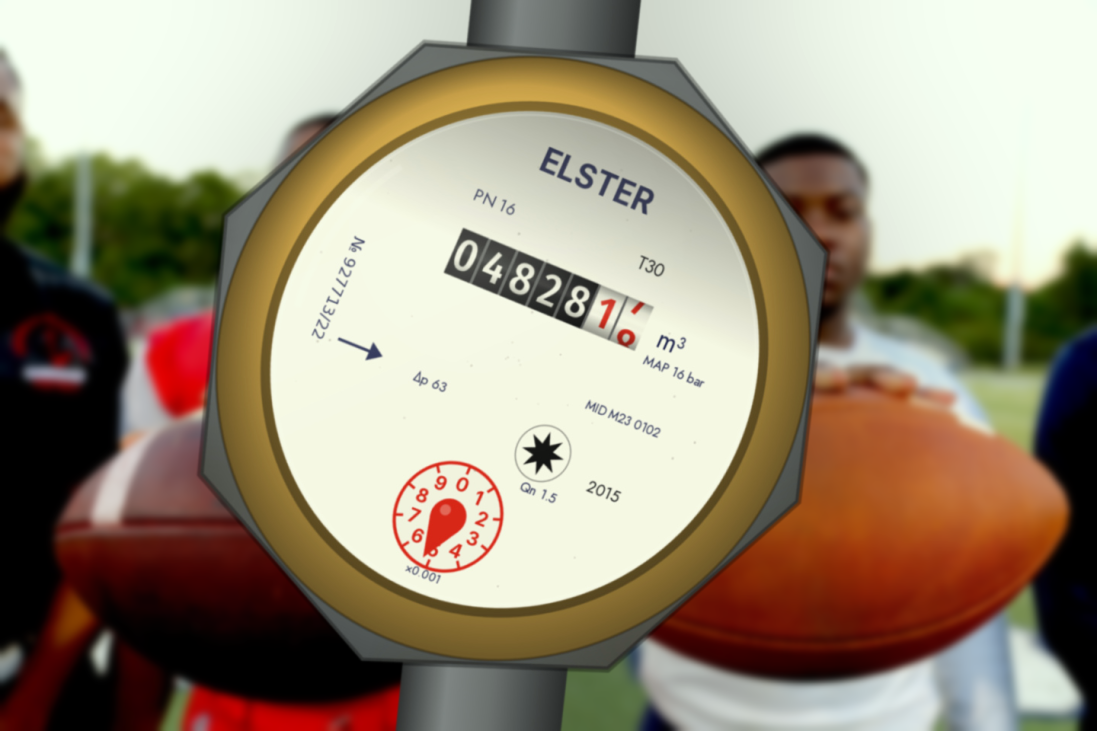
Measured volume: 4828.175 m³
